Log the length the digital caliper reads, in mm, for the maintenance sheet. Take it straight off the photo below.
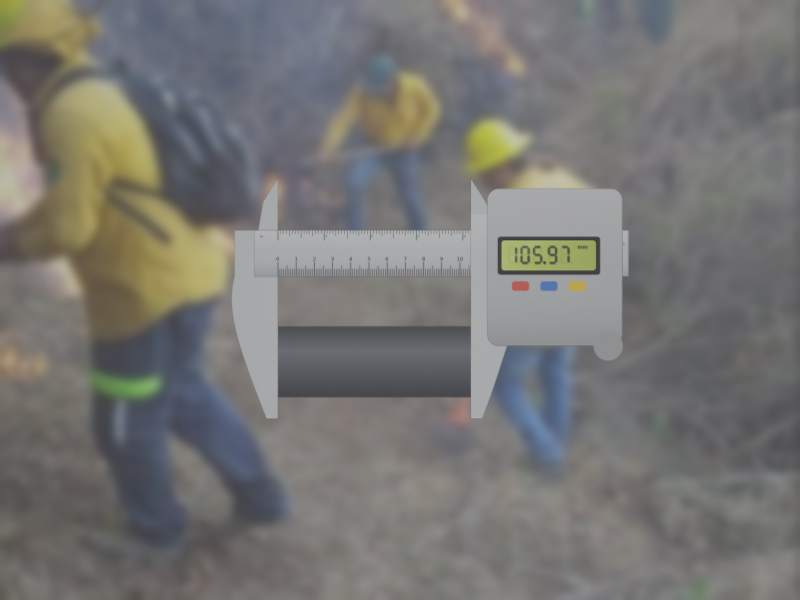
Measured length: 105.97 mm
